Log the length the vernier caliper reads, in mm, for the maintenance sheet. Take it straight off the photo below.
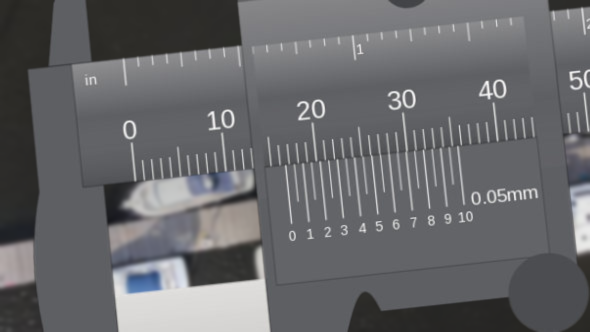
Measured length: 16.6 mm
